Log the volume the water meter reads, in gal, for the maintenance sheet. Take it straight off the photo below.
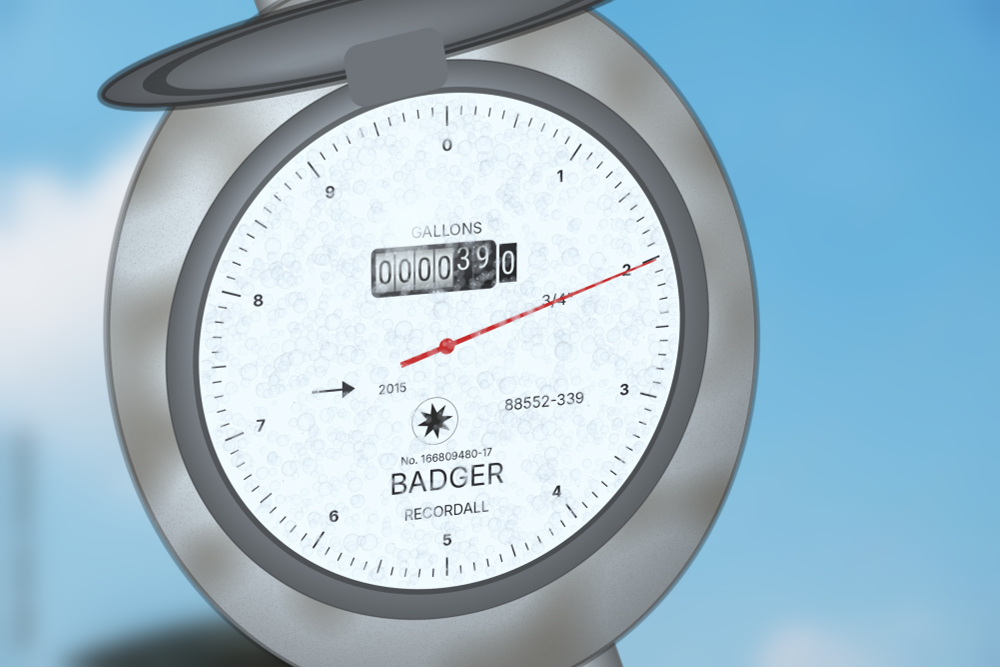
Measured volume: 392.0 gal
